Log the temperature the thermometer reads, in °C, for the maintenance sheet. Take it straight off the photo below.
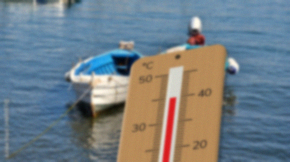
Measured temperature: 40 °C
